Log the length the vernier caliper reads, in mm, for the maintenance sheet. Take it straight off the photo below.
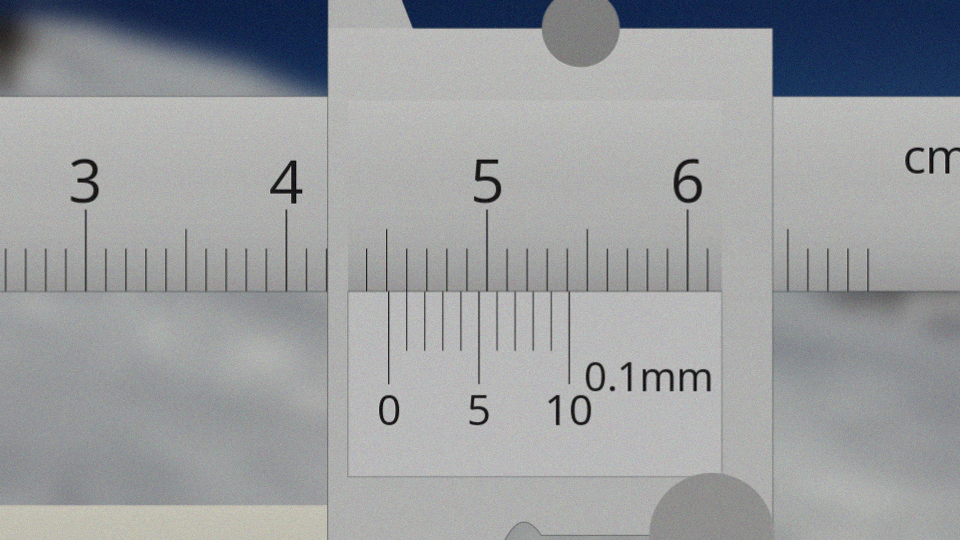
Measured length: 45.1 mm
